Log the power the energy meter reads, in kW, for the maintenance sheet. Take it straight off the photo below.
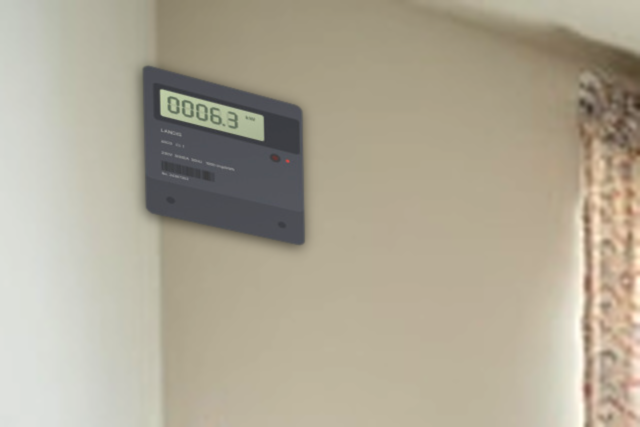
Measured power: 6.3 kW
